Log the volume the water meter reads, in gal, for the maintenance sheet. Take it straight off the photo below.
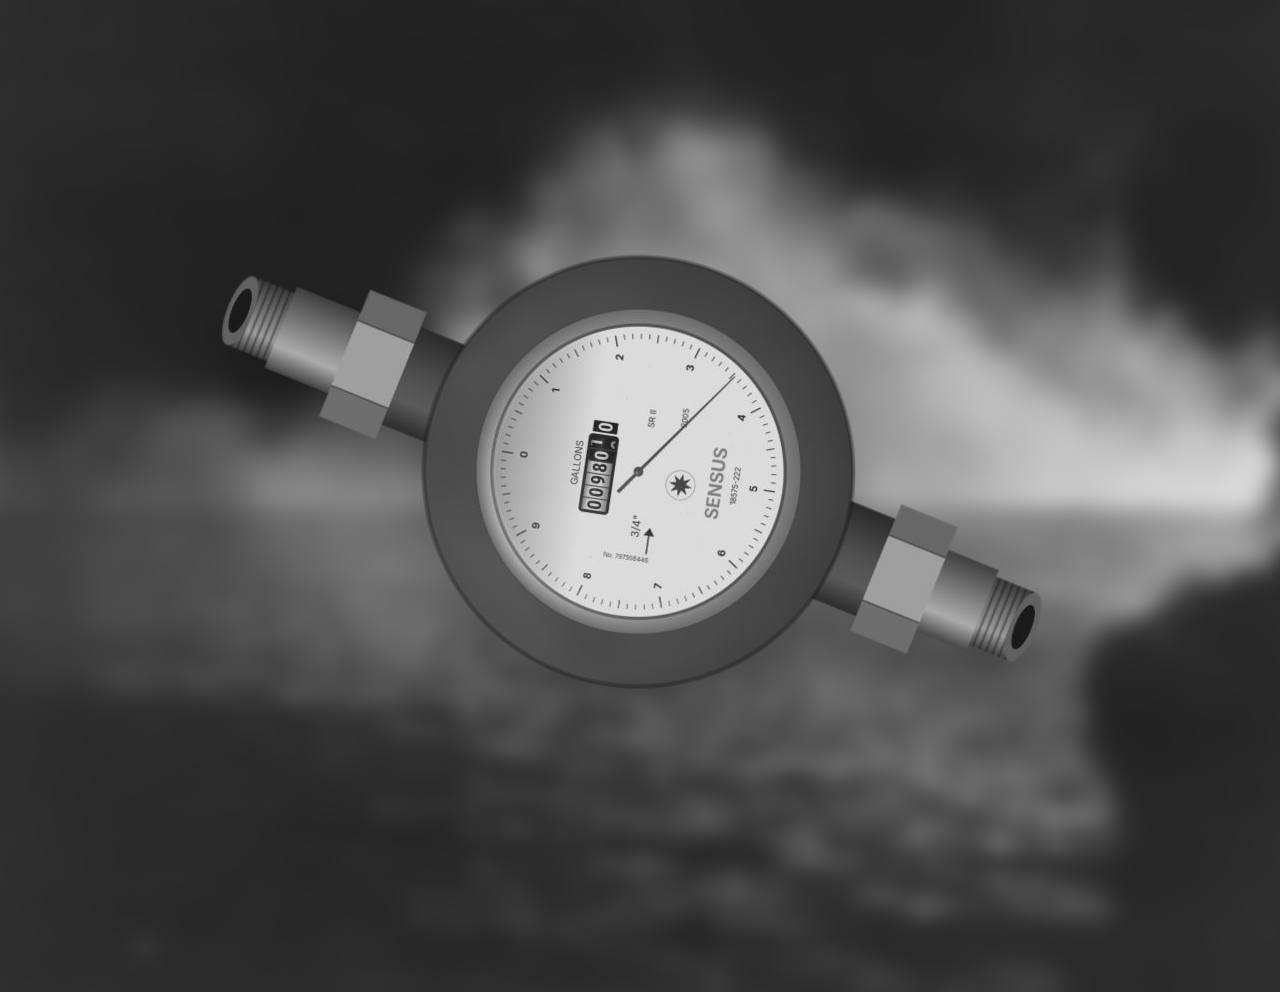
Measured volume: 98013.5 gal
